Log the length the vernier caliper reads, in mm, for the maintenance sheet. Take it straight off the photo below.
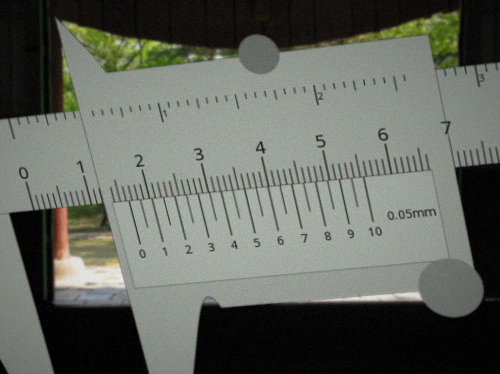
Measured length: 16.5 mm
